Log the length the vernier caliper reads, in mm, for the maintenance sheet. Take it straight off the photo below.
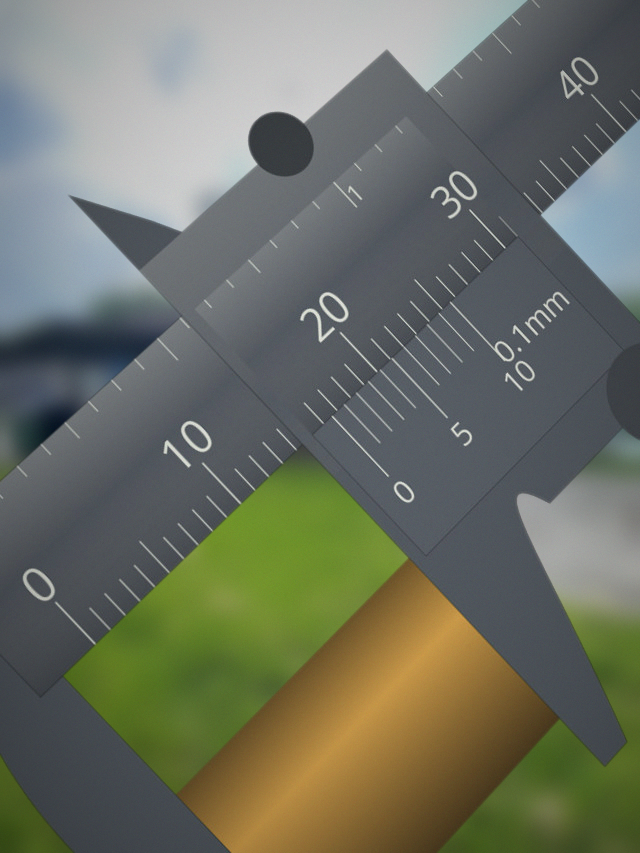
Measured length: 16.6 mm
